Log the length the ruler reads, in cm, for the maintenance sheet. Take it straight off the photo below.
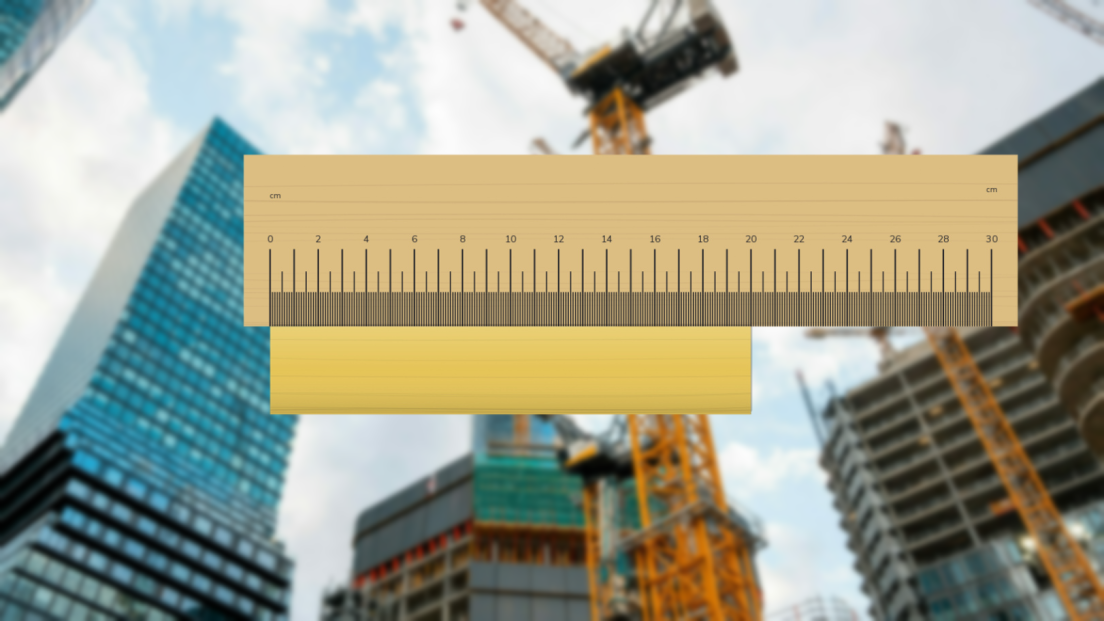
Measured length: 20 cm
